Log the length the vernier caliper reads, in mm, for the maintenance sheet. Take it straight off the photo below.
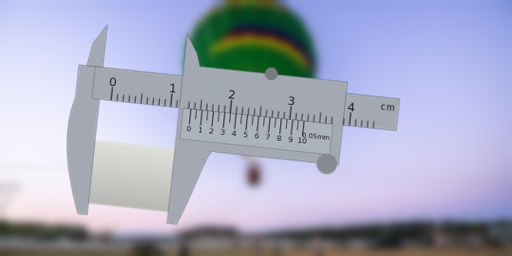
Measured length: 13.4 mm
